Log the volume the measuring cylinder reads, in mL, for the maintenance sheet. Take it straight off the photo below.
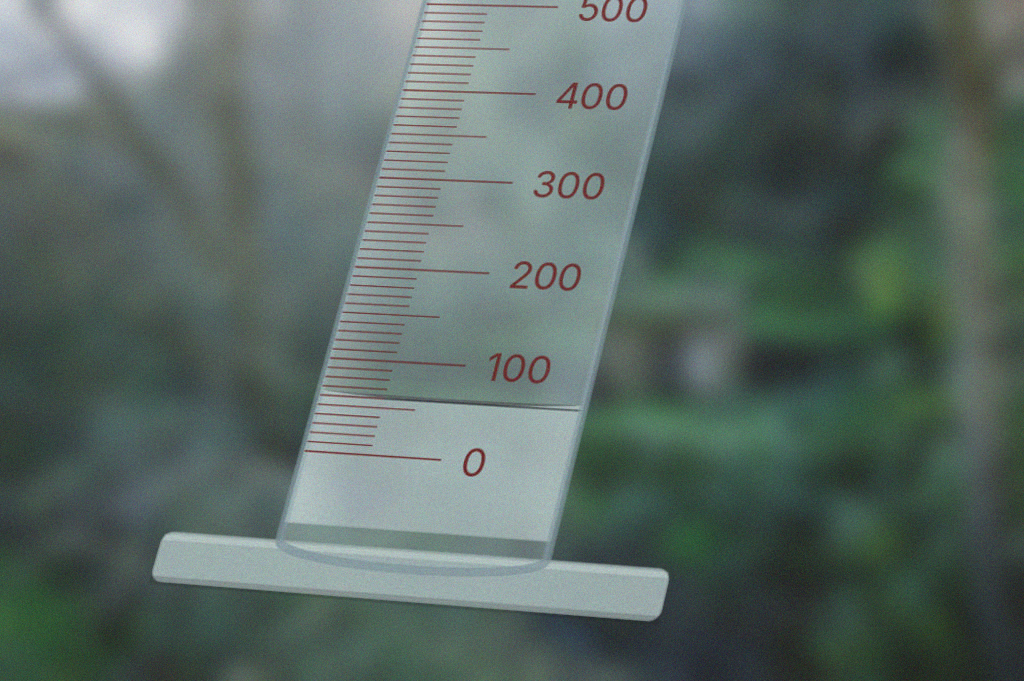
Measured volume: 60 mL
